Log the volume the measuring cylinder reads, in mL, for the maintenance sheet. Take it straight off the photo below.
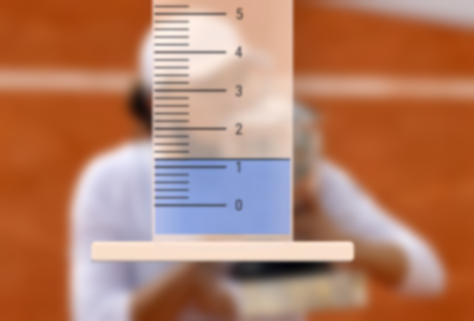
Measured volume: 1.2 mL
